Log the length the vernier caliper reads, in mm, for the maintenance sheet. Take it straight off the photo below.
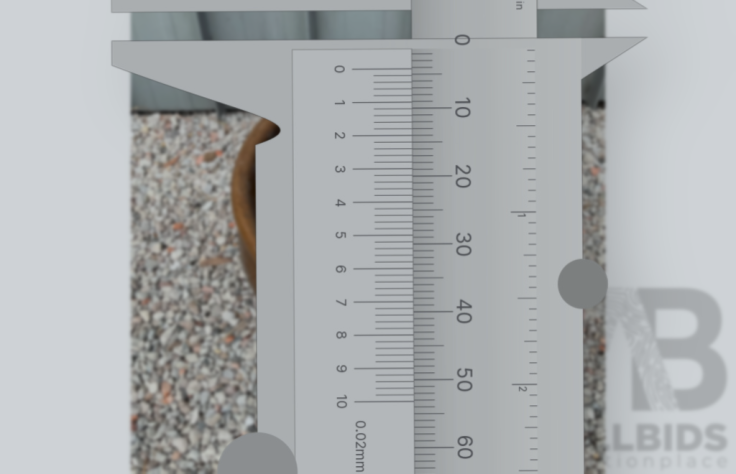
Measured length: 4.2 mm
